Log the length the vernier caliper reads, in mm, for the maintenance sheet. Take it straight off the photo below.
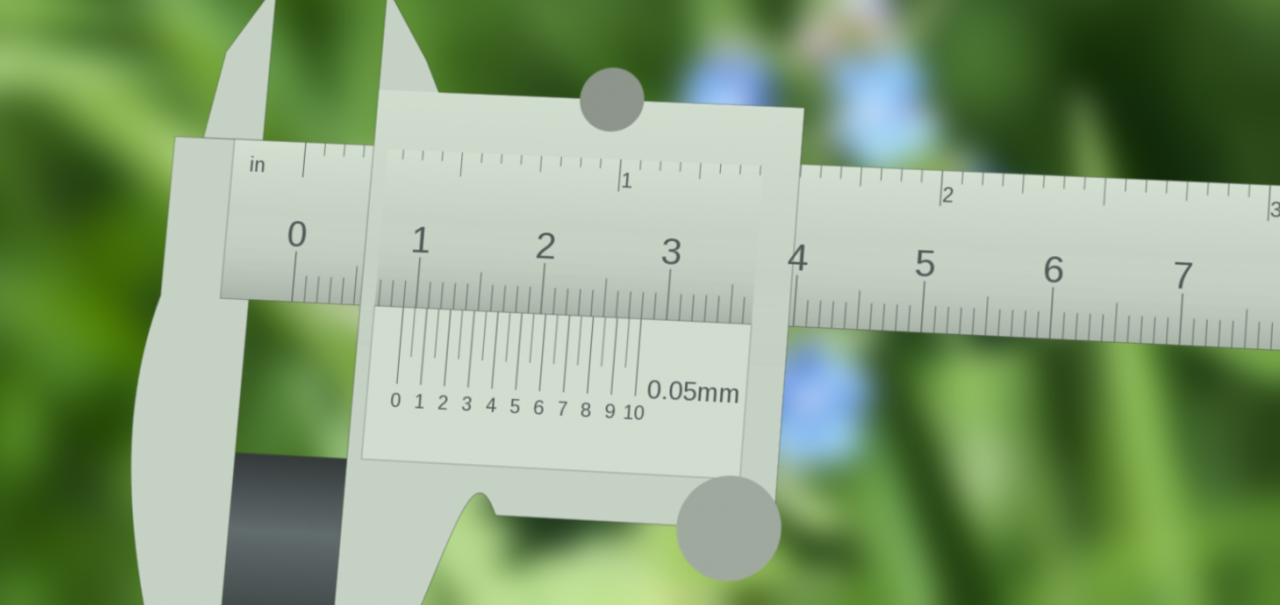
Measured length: 9.0 mm
